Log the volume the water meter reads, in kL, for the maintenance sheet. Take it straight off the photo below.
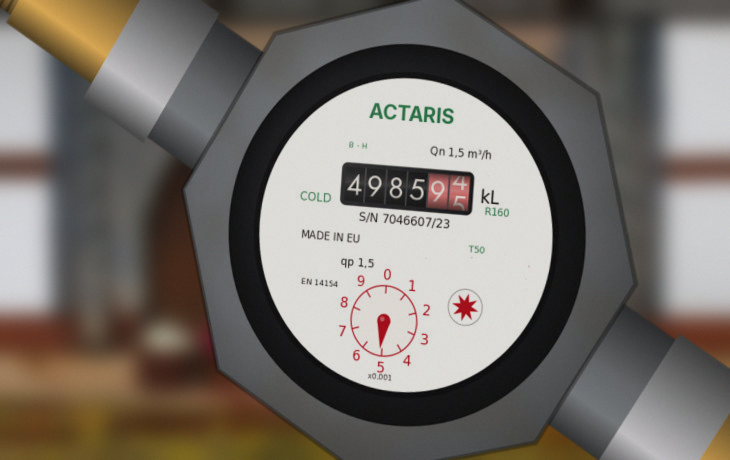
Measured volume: 4985.945 kL
